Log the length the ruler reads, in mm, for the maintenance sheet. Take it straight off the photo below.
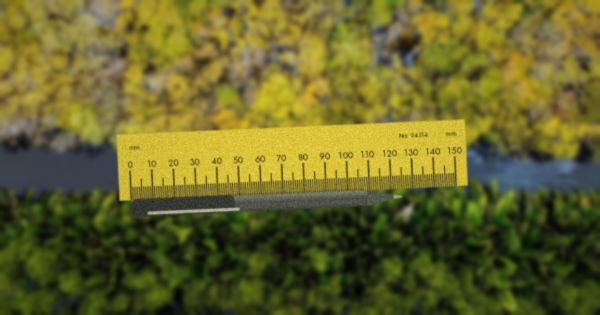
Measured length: 125 mm
